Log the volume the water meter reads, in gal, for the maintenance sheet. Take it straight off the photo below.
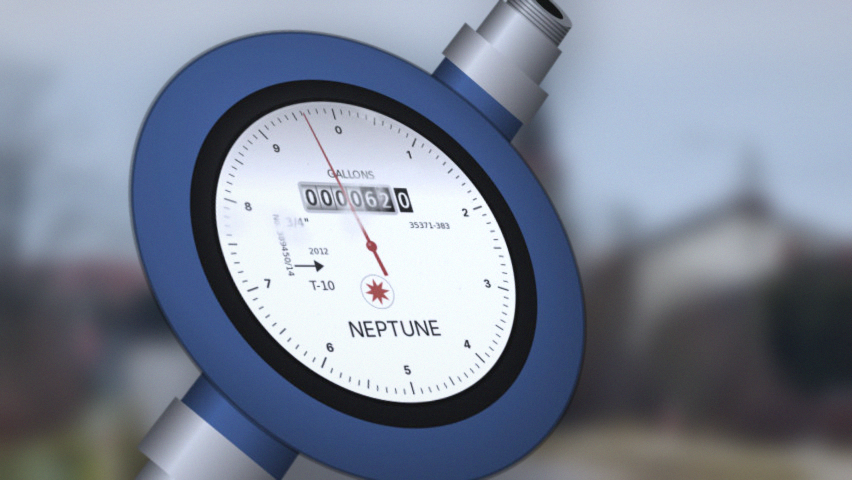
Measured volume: 619.6 gal
